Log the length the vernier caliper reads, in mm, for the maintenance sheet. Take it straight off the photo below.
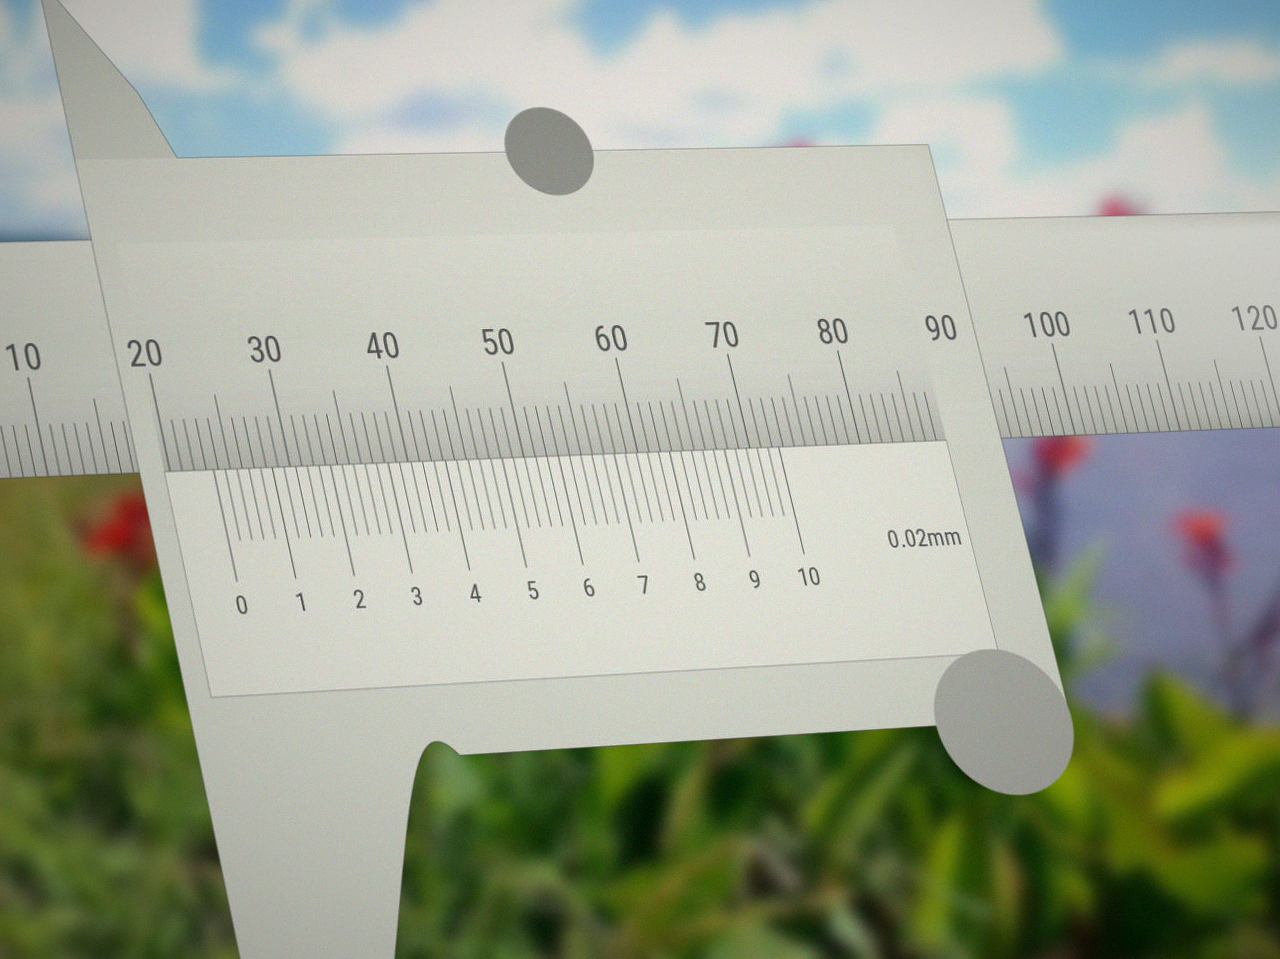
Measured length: 23.6 mm
